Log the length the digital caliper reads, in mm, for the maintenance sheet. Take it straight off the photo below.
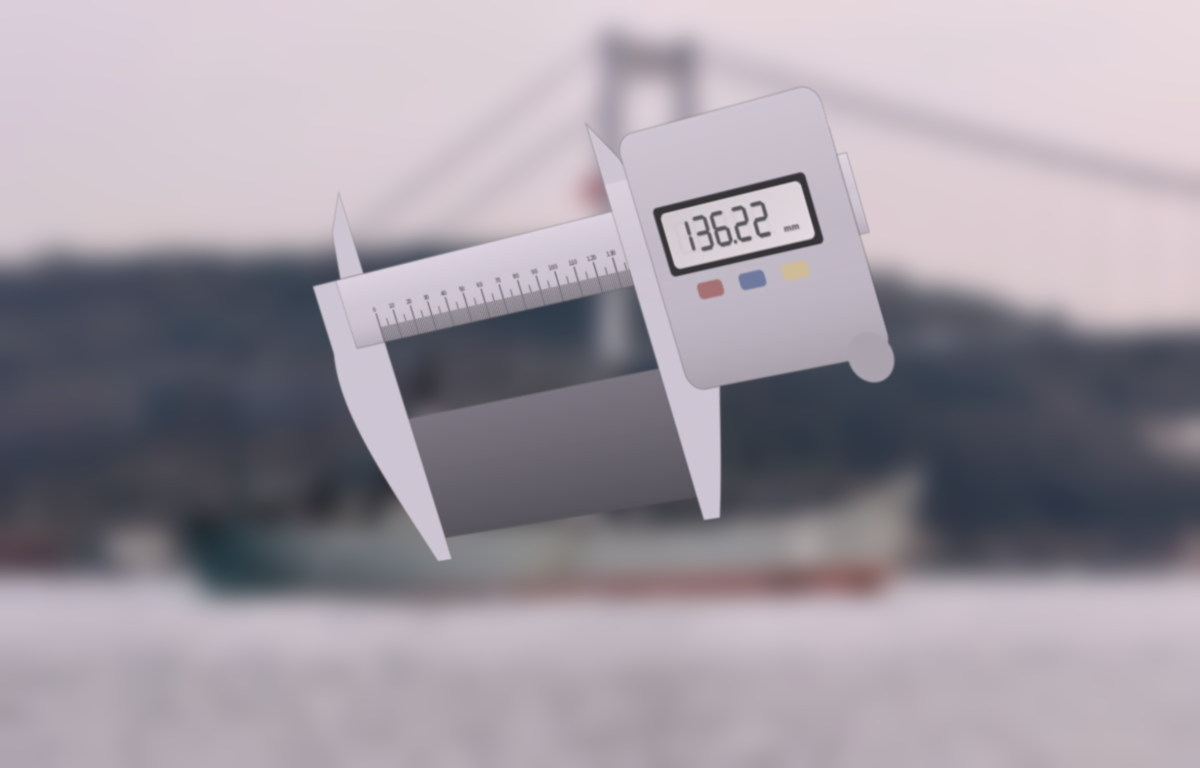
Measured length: 136.22 mm
